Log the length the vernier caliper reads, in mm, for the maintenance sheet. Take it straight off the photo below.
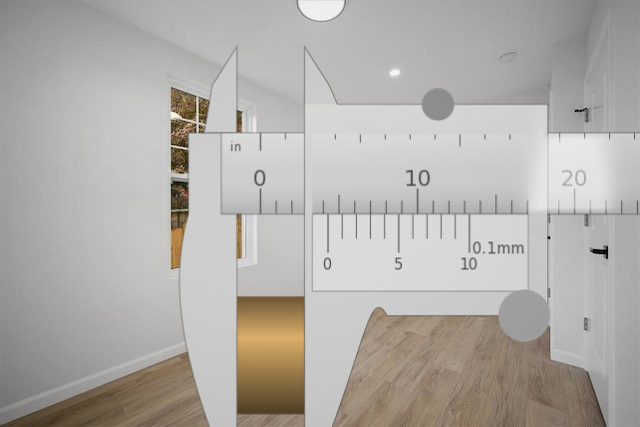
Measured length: 4.3 mm
